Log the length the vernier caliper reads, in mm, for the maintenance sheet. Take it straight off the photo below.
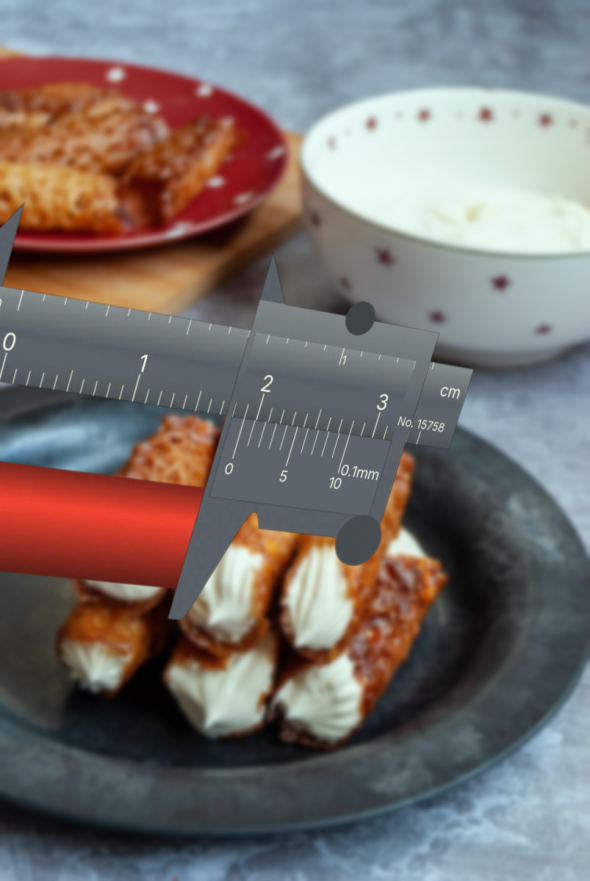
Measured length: 19.0 mm
